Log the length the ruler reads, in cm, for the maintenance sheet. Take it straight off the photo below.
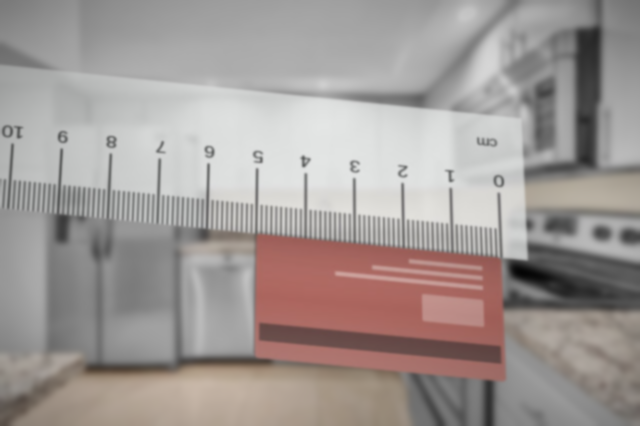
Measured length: 5 cm
